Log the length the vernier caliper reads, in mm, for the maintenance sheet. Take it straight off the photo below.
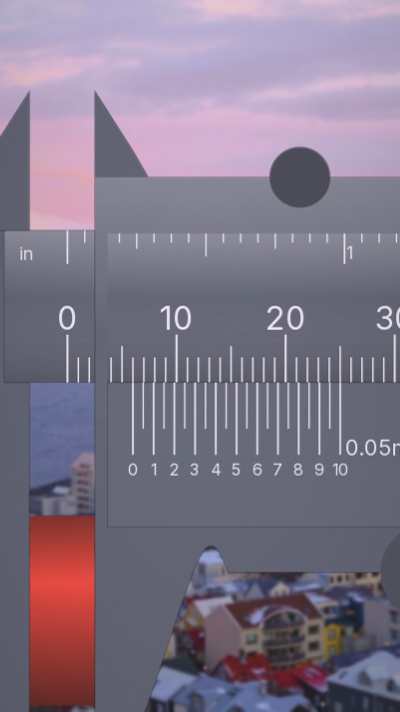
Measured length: 6.0 mm
